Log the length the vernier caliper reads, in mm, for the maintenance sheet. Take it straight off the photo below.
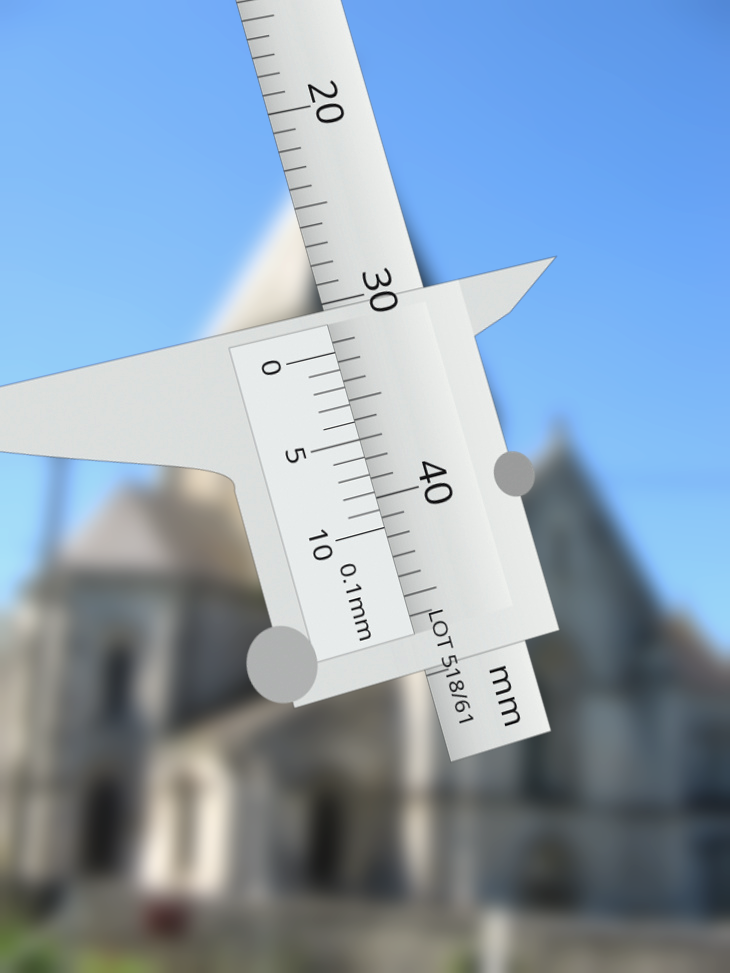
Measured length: 32.5 mm
